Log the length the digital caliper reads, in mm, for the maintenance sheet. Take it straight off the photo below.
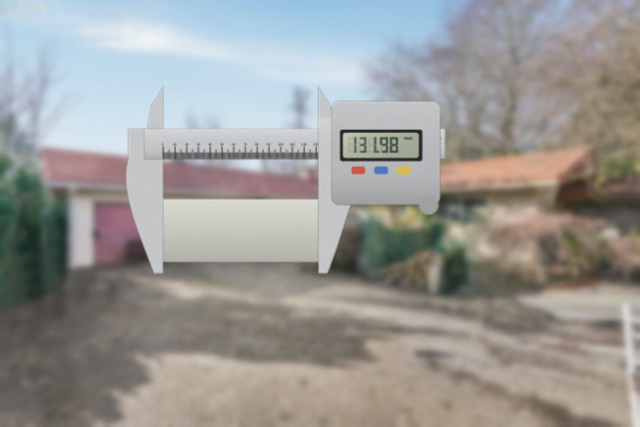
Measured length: 131.98 mm
